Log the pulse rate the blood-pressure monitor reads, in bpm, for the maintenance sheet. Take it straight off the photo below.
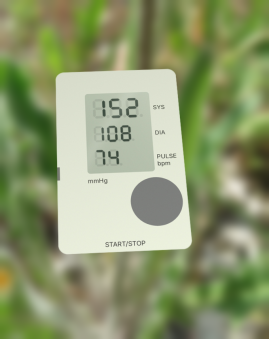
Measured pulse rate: 74 bpm
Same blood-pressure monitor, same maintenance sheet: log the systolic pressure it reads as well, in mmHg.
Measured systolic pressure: 152 mmHg
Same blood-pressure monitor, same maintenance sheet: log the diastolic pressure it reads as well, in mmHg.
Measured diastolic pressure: 108 mmHg
